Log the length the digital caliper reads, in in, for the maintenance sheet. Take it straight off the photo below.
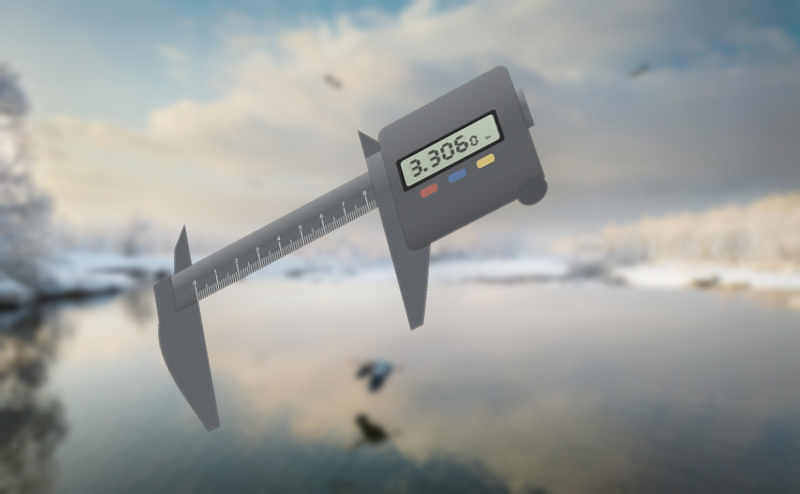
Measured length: 3.3060 in
